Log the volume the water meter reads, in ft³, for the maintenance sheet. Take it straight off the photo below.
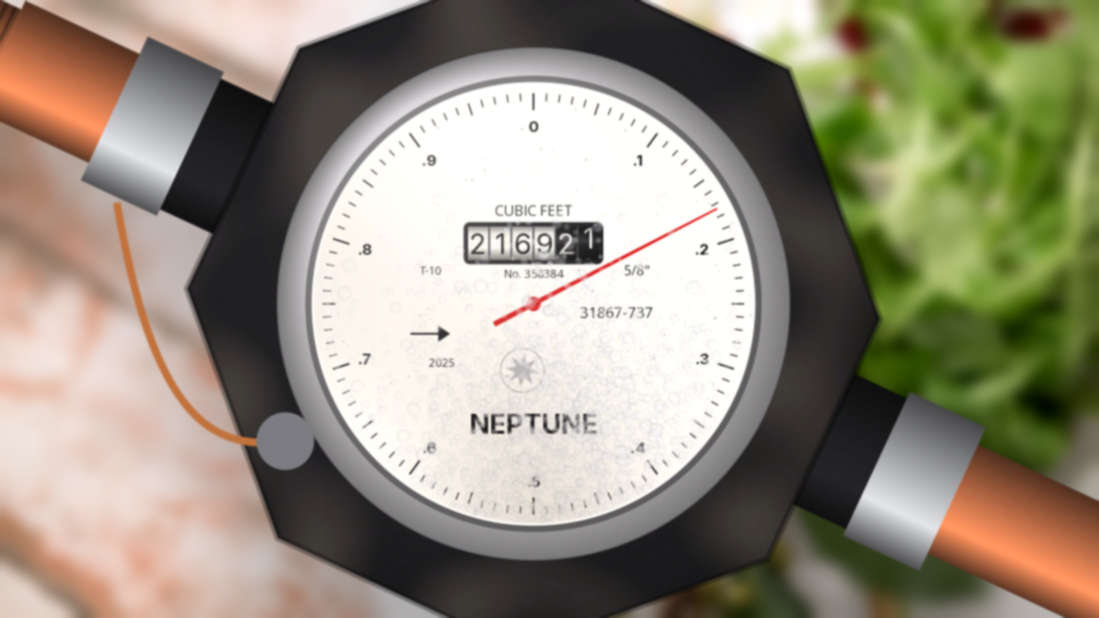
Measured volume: 216921.17 ft³
